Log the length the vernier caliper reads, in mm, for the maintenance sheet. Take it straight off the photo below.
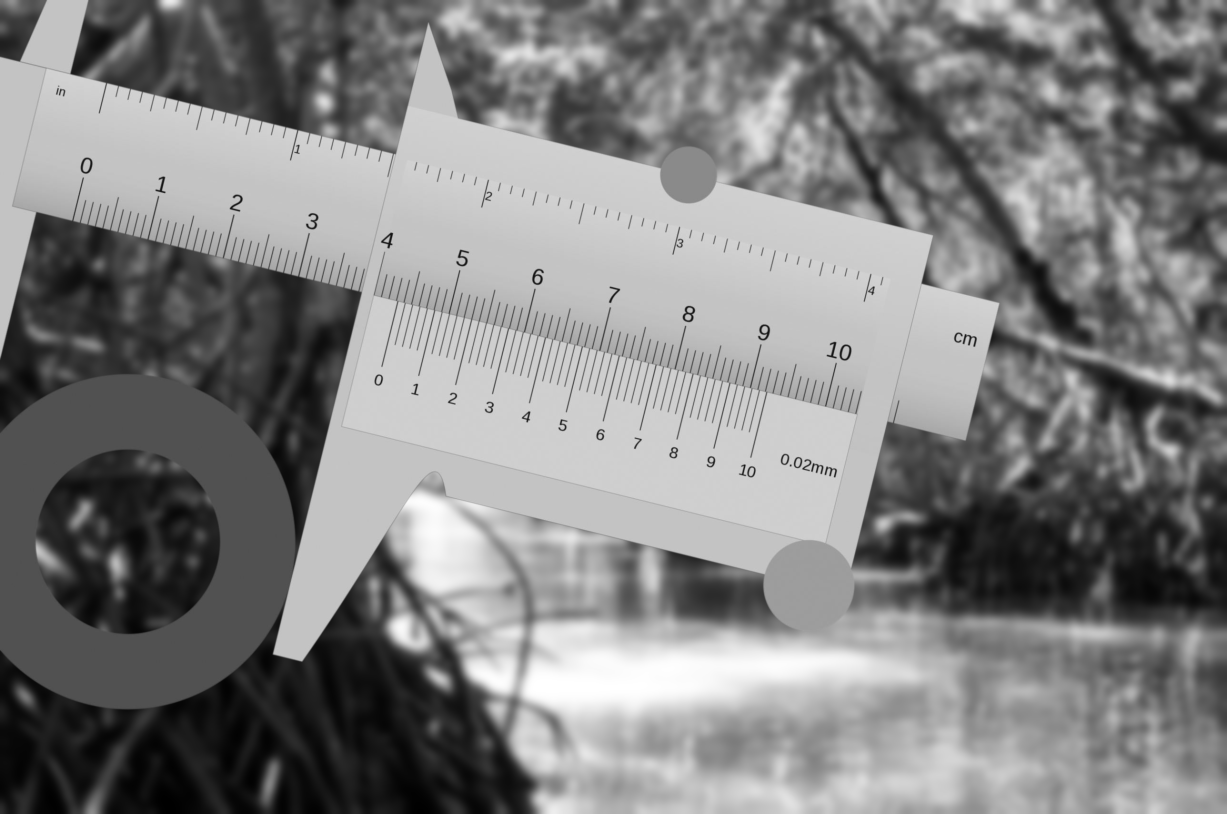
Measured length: 43.2 mm
